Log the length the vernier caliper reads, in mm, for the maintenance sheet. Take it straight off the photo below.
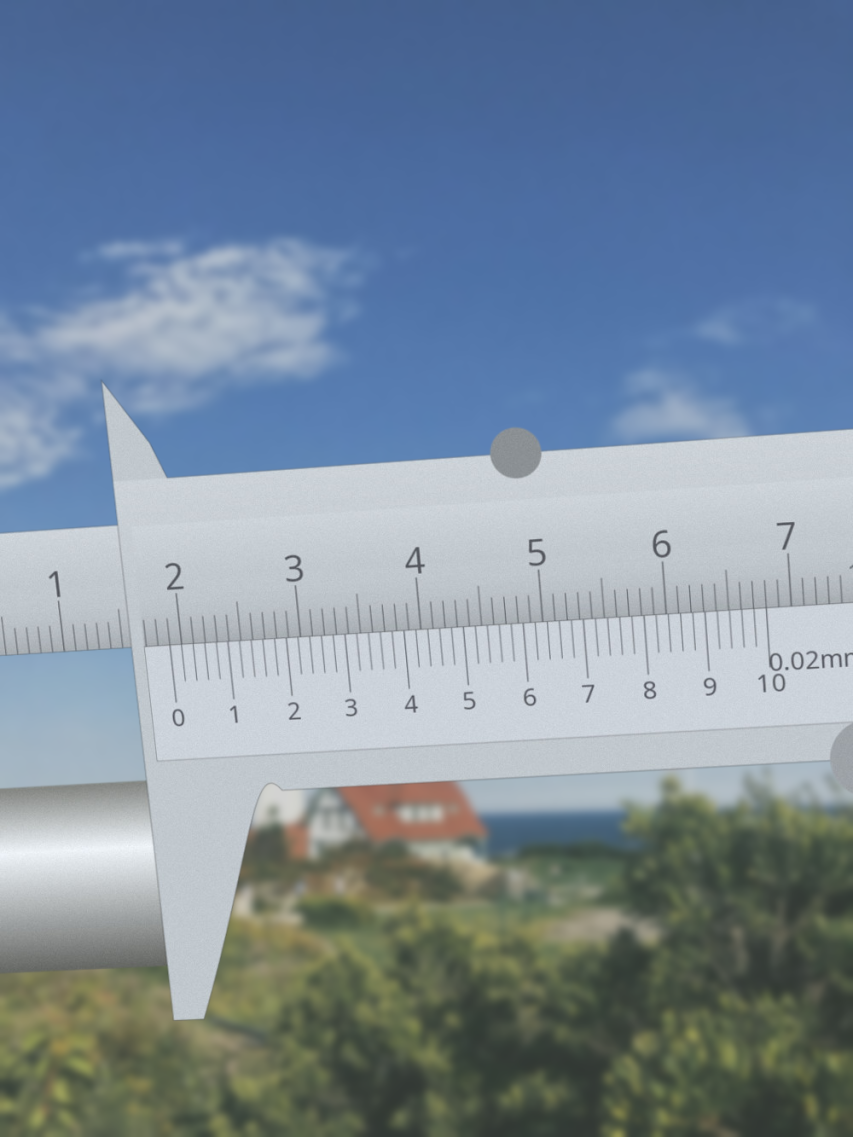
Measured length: 19.0 mm
